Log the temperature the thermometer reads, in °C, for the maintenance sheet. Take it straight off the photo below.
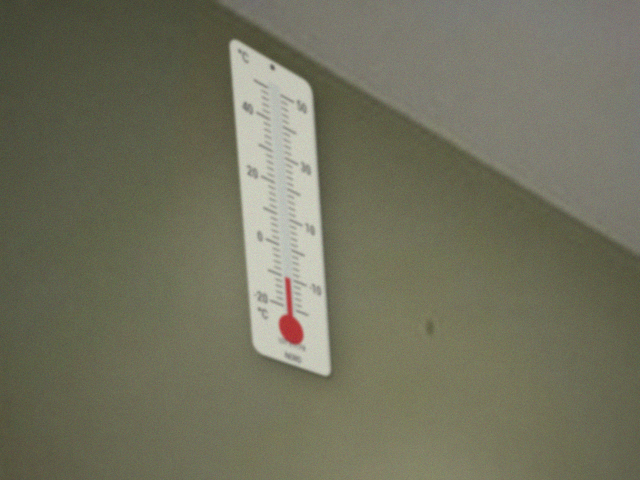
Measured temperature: -10 °C
